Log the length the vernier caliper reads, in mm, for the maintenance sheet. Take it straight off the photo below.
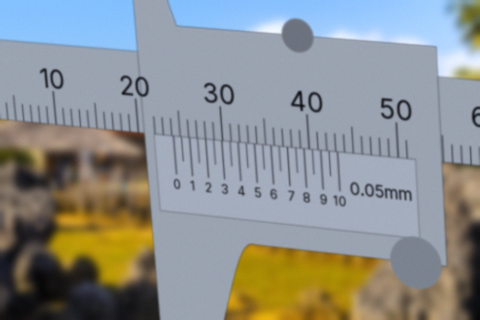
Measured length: 24.2 mm
